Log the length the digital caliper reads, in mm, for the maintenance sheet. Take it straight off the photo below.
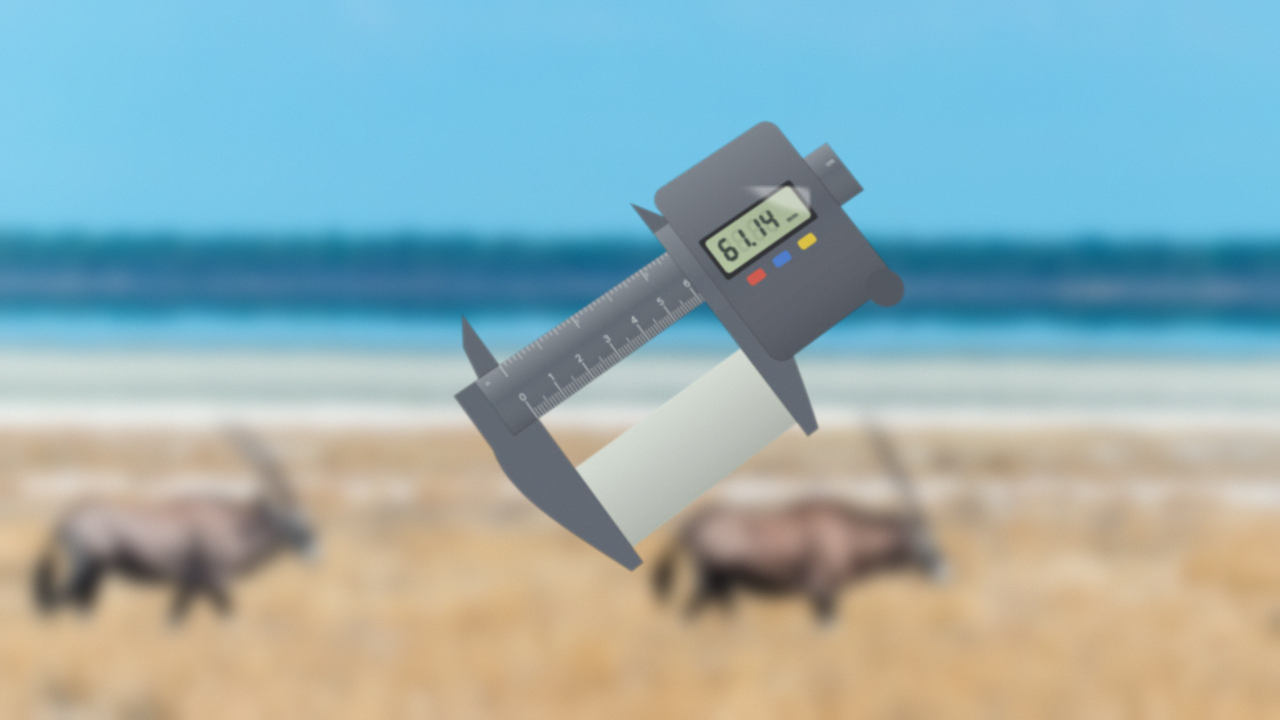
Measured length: 61.14 mm
